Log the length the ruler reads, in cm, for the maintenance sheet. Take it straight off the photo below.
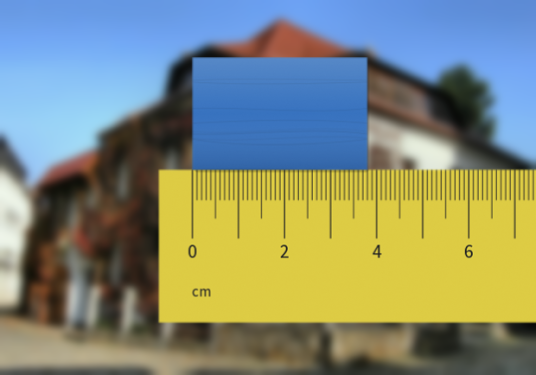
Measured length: 3.8 cm
